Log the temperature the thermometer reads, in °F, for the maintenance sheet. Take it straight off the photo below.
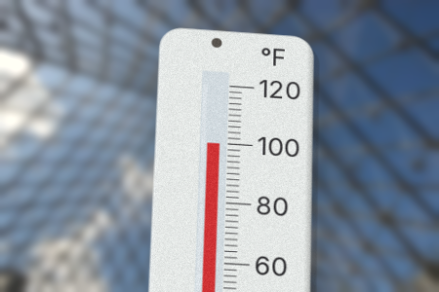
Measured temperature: 100 °F
